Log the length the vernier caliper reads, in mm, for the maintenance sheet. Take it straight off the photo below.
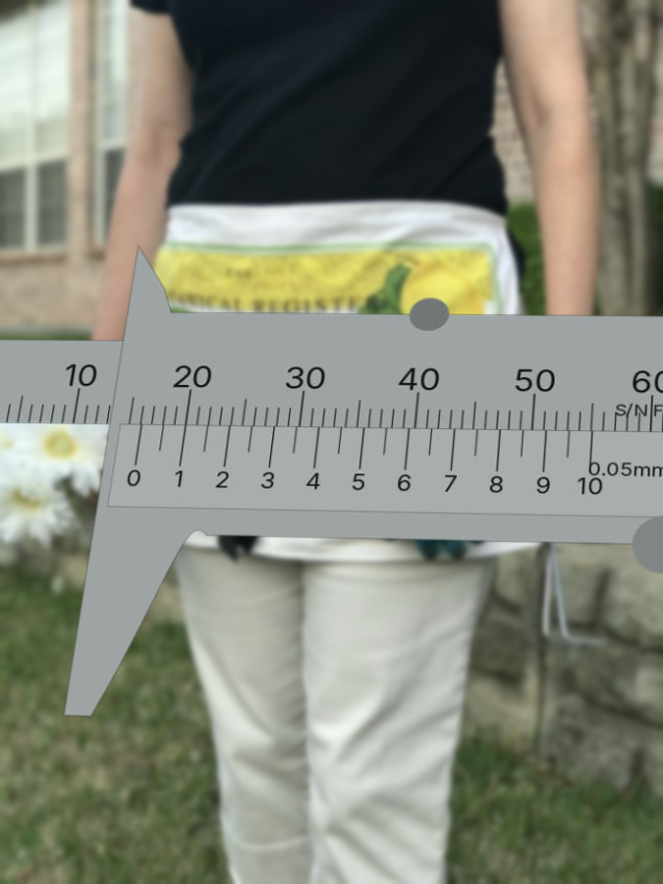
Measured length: 16.1 mm
